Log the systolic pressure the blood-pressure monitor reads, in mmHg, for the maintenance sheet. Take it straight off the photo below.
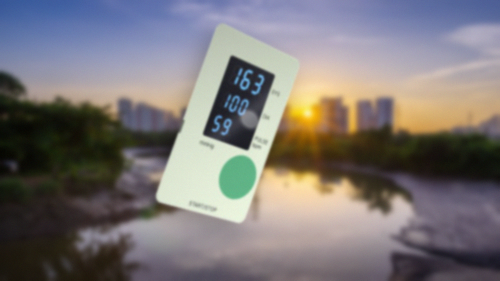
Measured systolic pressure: 163 mmHg
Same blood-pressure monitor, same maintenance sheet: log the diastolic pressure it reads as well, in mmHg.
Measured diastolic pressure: 100 mmHg
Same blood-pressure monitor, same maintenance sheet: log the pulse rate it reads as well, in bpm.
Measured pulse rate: 59 bpm
